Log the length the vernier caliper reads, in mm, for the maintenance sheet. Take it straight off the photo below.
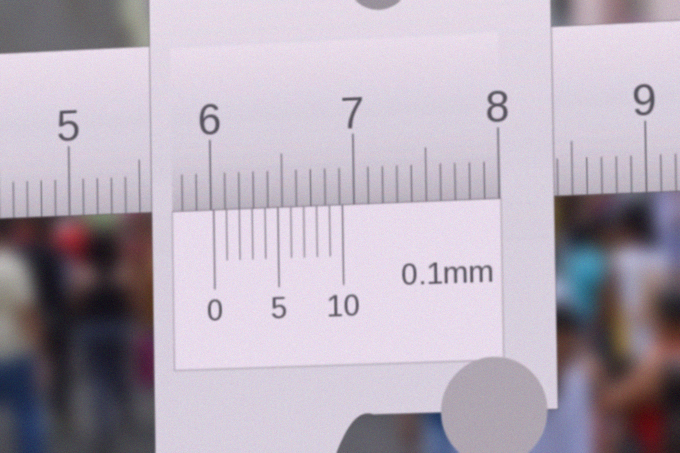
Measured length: 60.2 mm
